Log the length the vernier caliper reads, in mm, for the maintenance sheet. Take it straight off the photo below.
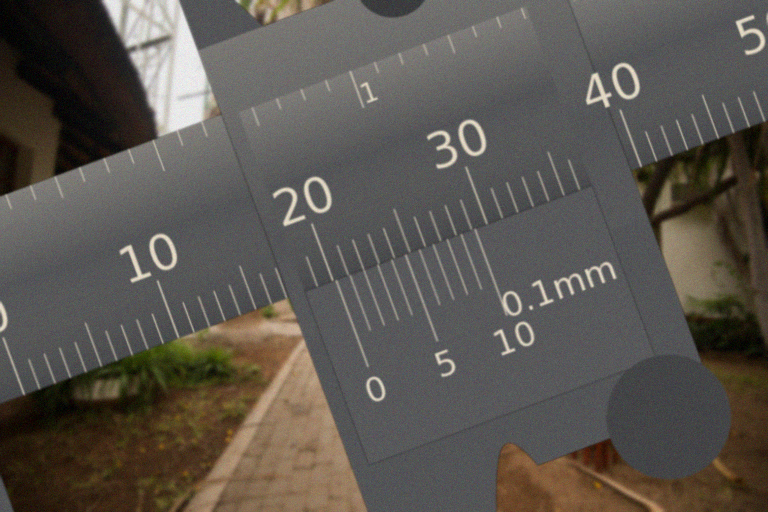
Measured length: 20.2 mm
